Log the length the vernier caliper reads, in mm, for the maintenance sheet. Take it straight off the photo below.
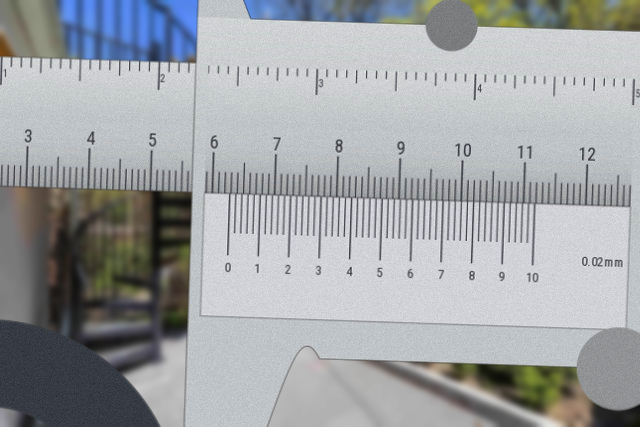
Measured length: 62.8 mm
